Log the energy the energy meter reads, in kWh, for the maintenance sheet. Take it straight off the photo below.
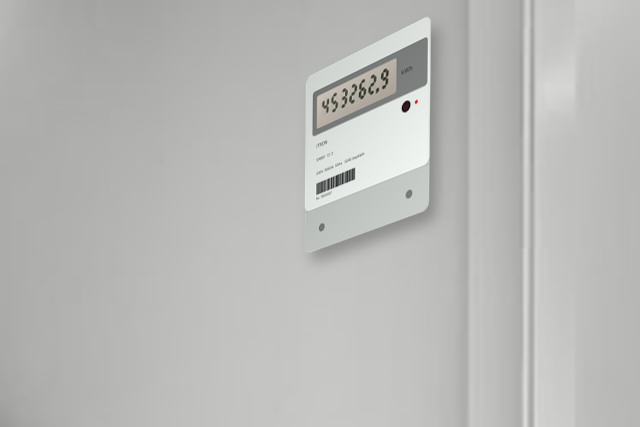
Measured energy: 453262.9 kWh
